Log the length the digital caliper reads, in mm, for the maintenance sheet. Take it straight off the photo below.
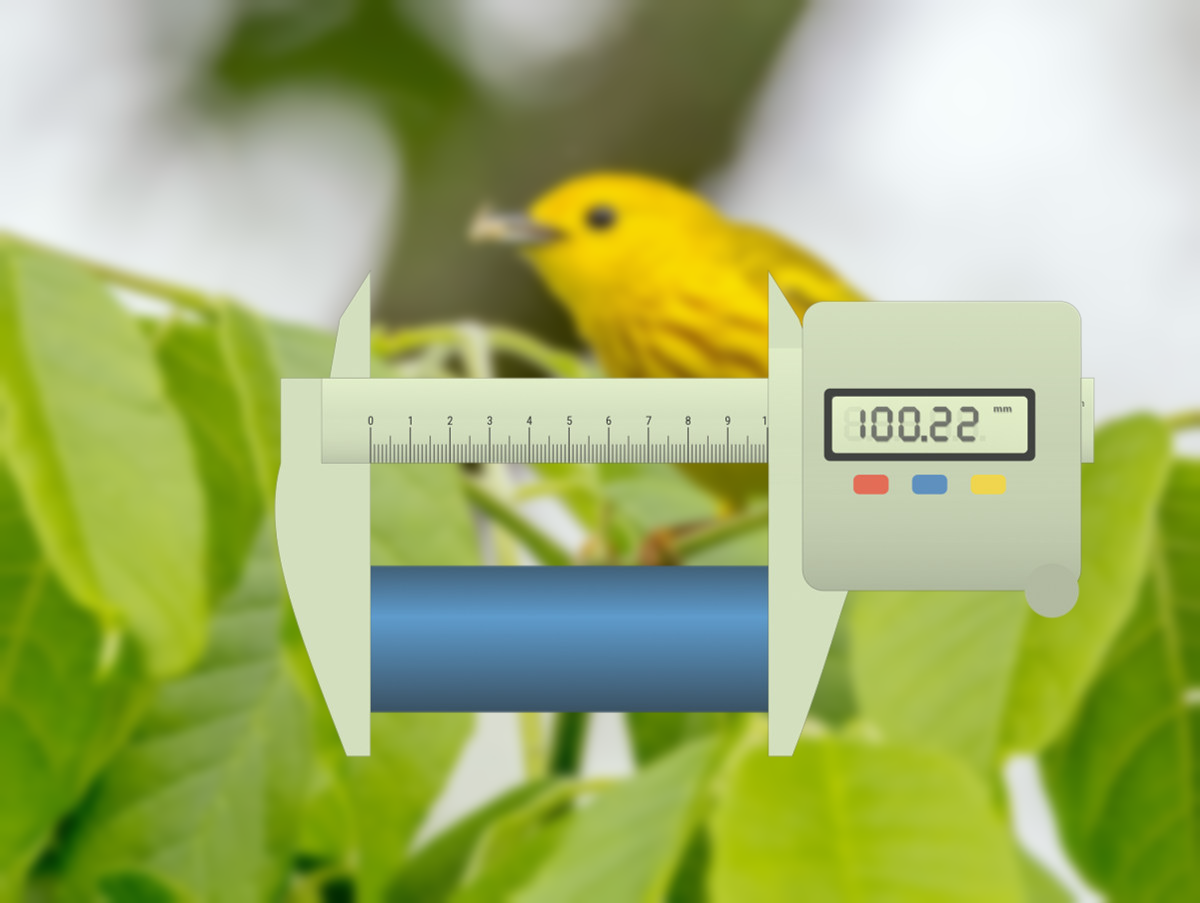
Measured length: 100.22 mm
